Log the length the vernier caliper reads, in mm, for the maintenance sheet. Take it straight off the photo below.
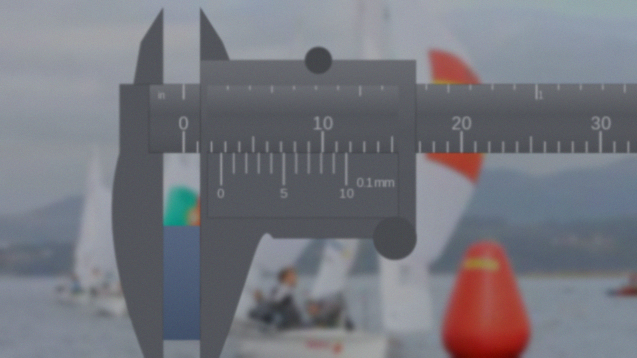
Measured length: 2.7 mm
